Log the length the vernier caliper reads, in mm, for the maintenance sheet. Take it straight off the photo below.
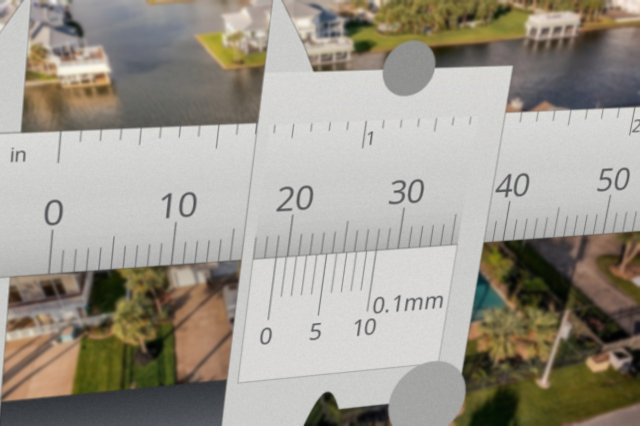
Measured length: 19.0 mm
